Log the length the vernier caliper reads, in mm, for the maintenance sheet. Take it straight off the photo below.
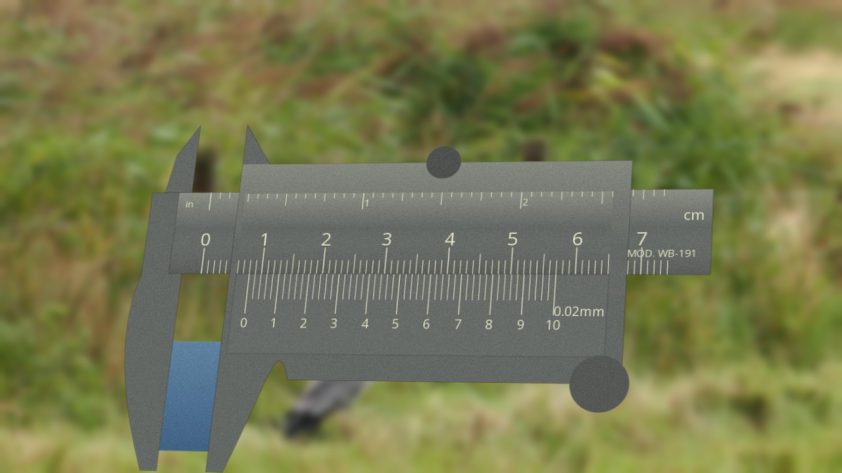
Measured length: 8.0 mm
